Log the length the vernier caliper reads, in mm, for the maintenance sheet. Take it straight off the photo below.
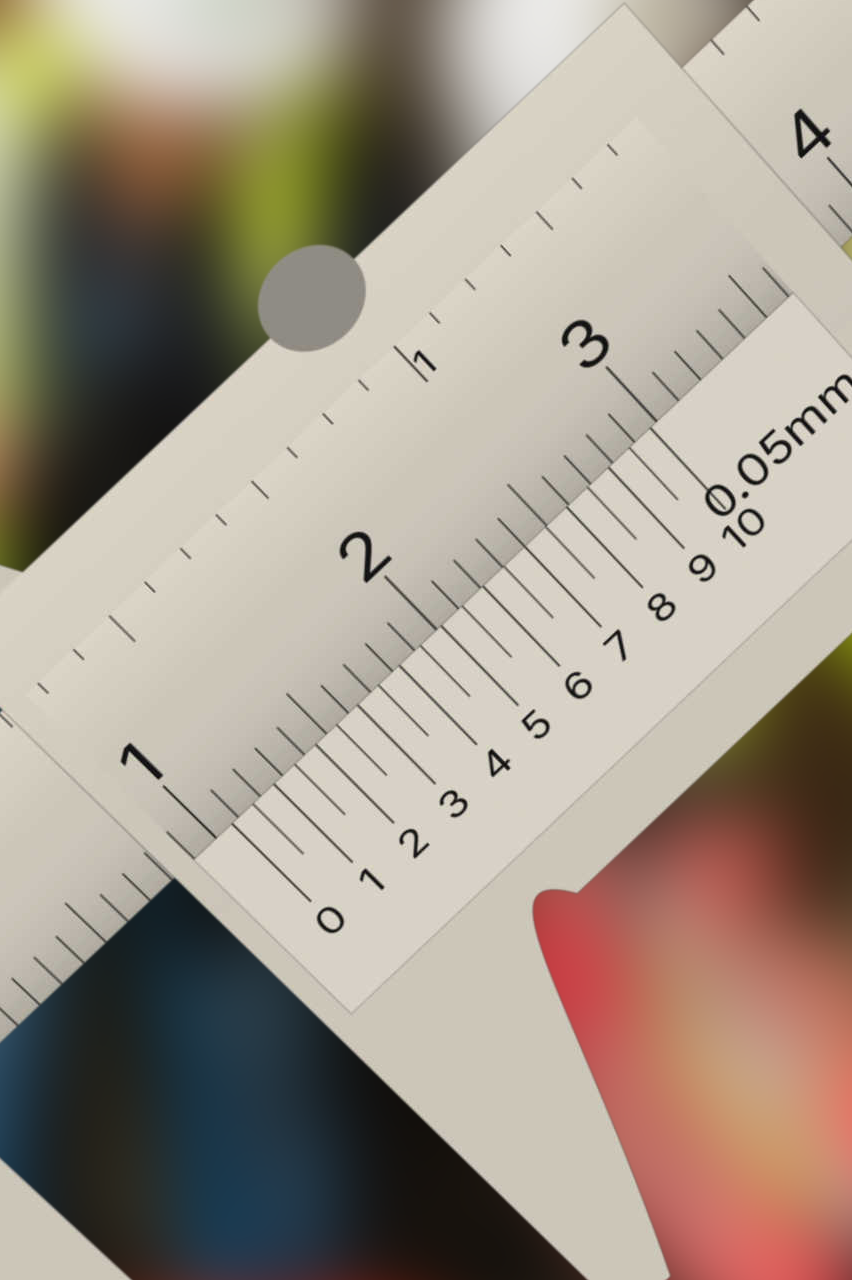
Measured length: 10.70 mm
